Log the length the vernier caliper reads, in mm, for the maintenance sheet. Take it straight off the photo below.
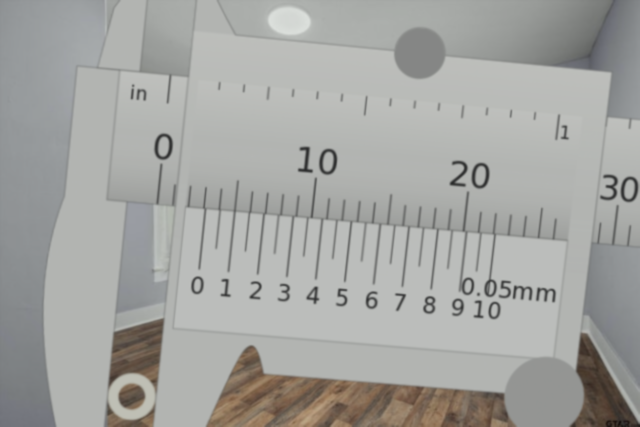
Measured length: 3.1 mm
